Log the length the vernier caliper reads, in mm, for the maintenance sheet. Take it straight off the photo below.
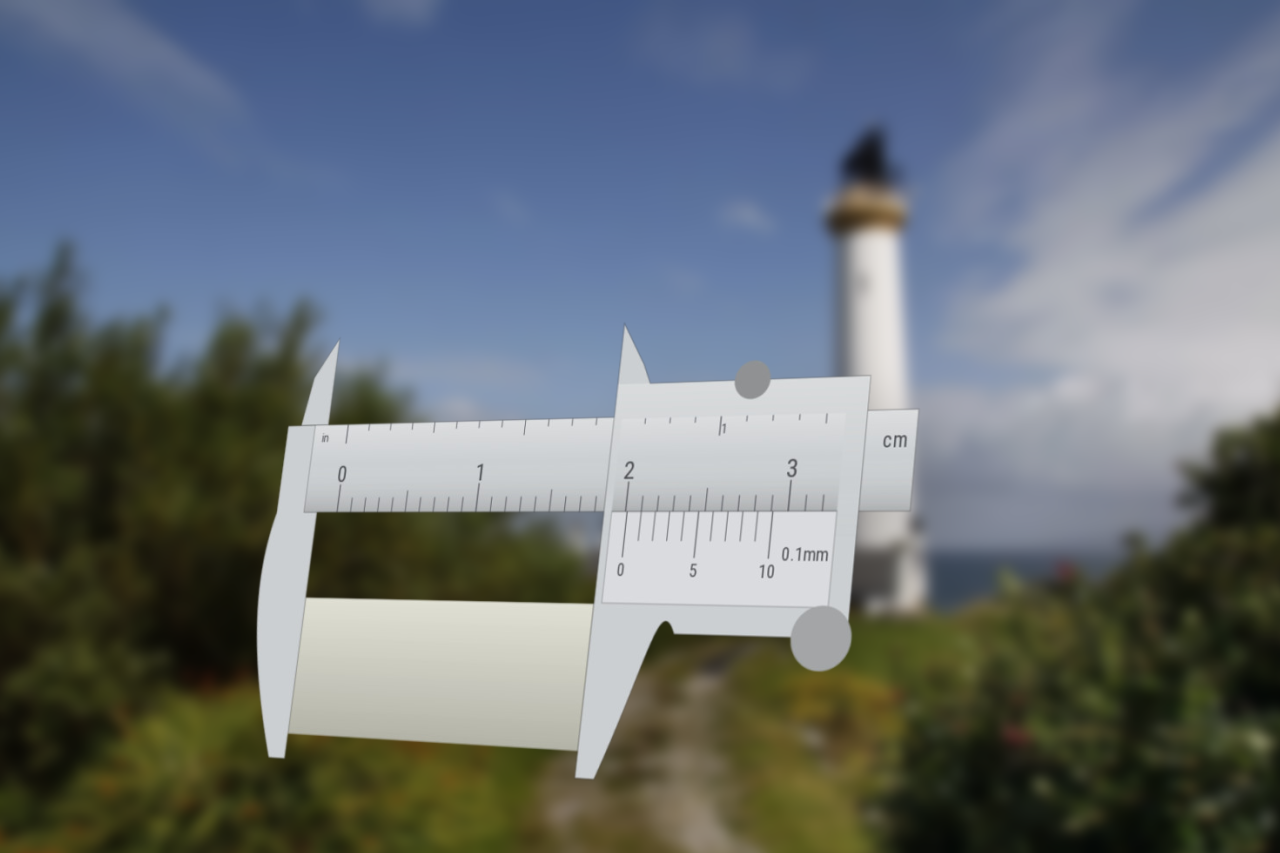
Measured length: 20.1 mm
